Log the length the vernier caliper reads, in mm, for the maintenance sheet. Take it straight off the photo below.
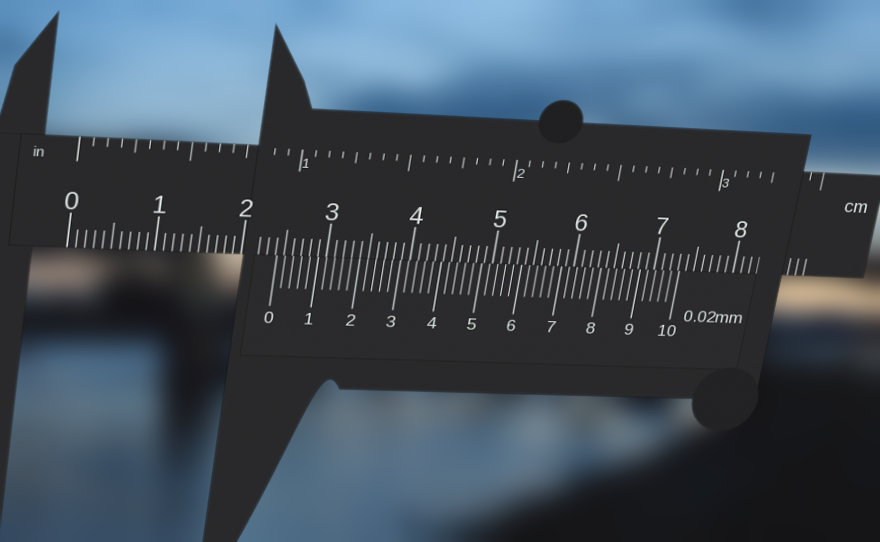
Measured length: 24.2 mm
